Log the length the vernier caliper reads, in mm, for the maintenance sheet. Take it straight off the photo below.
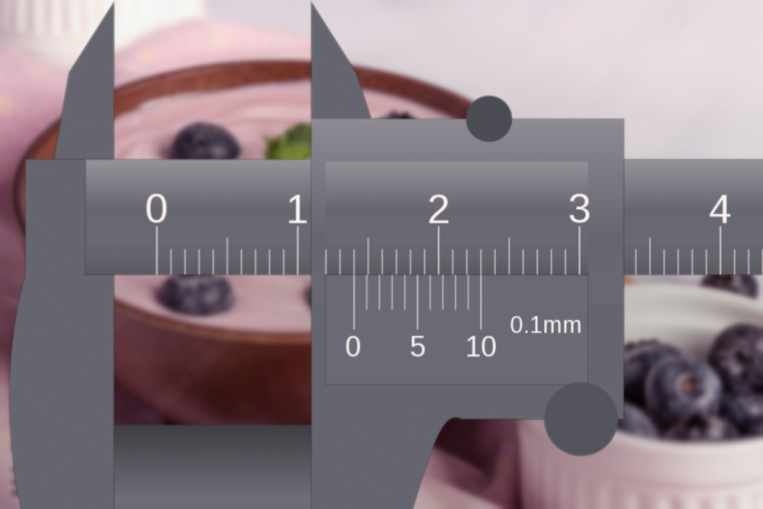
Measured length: 14.0 mm
